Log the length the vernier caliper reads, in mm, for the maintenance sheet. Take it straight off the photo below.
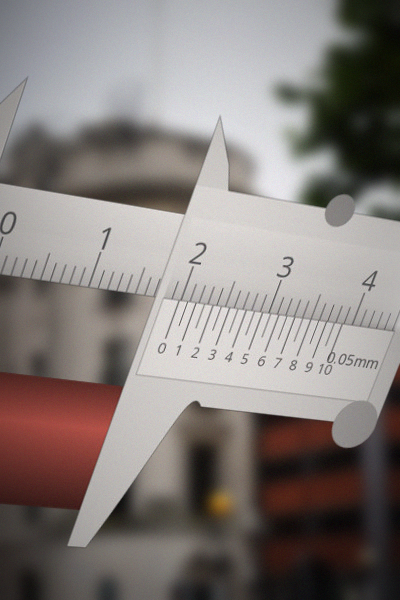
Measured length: 19.8 mm
